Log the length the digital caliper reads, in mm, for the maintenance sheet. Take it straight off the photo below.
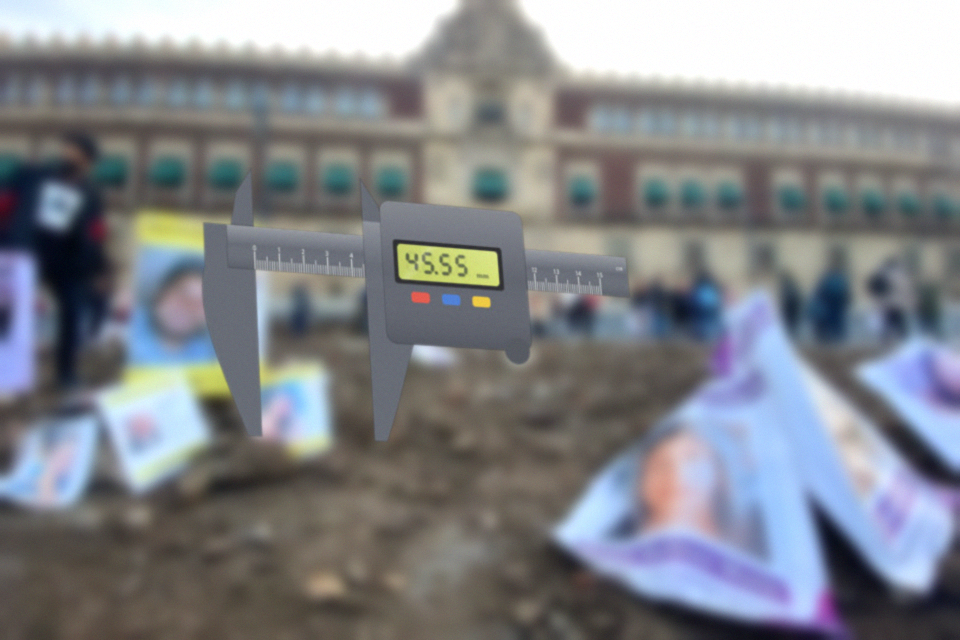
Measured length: 45.55 mm
